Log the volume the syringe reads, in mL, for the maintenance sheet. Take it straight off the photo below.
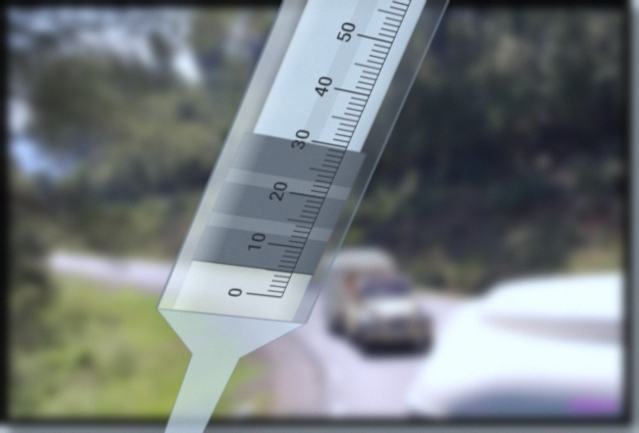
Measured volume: 5 mL
